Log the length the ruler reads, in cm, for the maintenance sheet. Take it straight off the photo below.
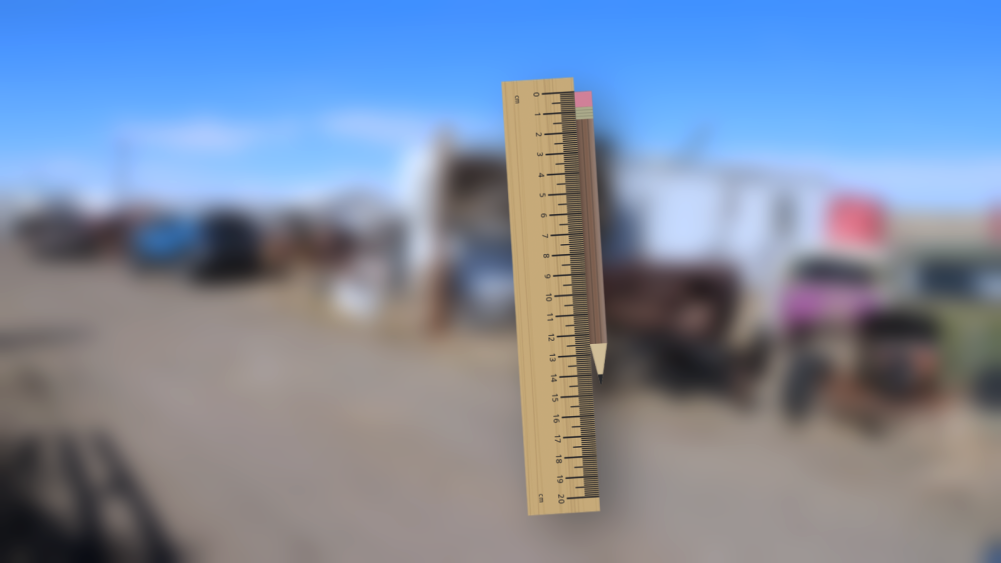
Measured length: 14.5 cm
